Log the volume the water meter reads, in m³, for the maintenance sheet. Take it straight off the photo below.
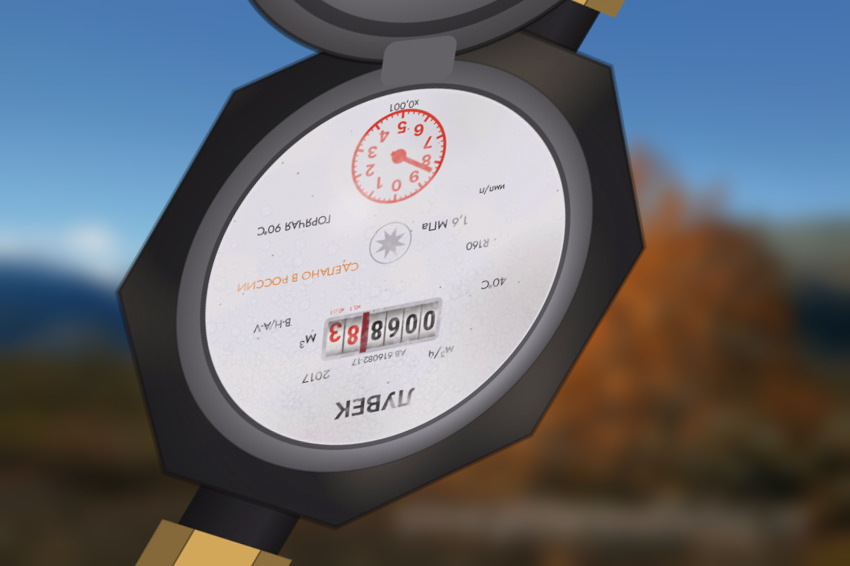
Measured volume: 68.828 m³
